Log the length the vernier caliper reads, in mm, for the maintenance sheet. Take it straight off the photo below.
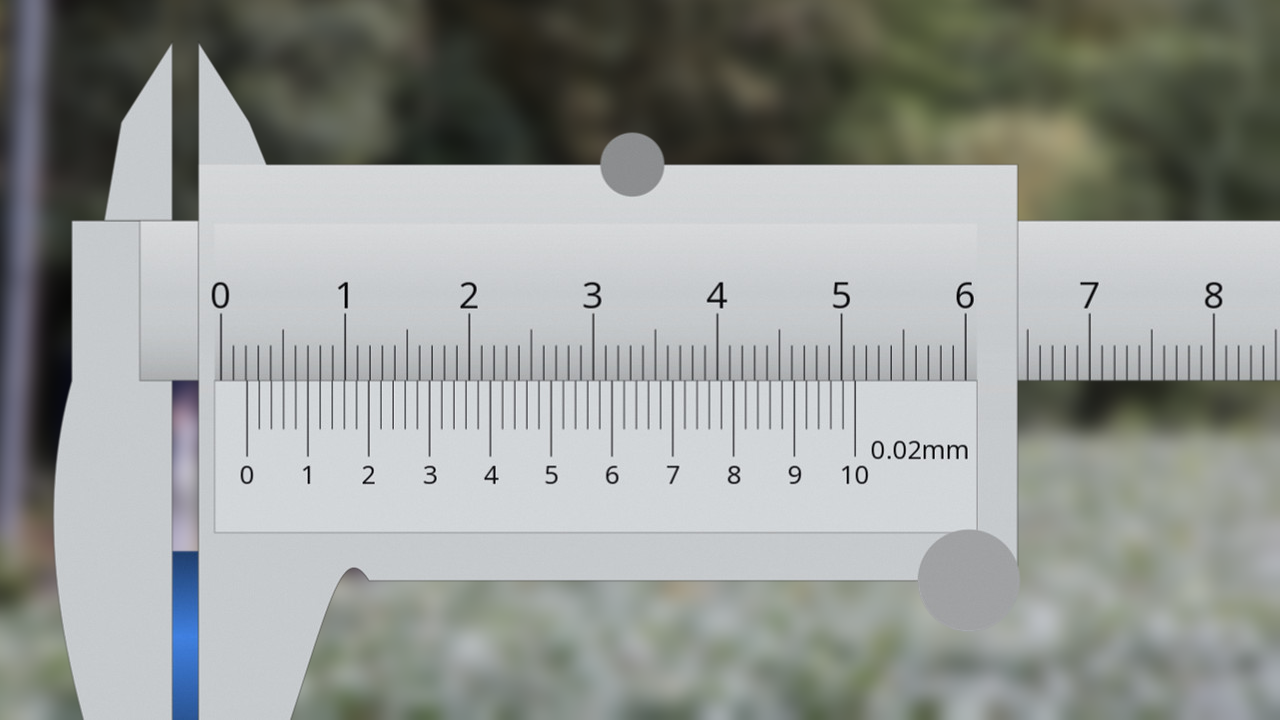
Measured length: 2.1 mm
